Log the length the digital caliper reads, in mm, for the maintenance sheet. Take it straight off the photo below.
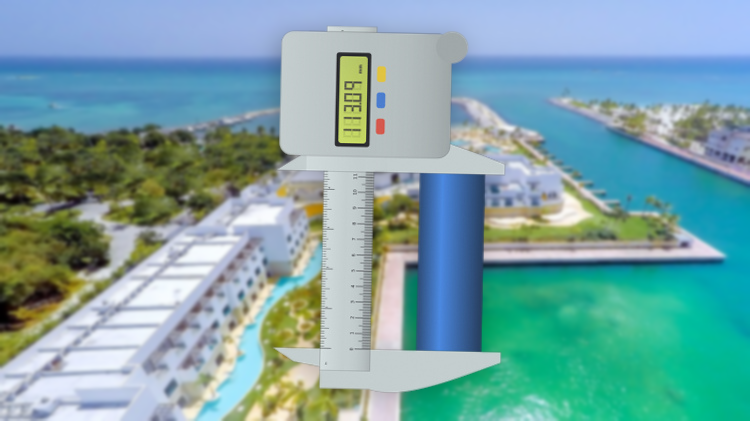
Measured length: 113.09 mm
